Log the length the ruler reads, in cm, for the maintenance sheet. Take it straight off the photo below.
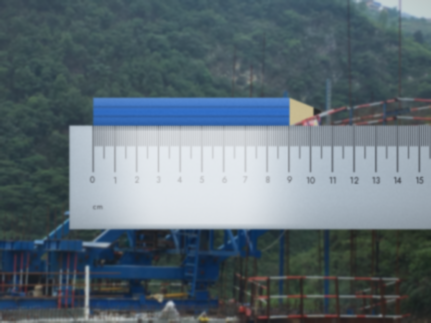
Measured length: 10.5 cm
